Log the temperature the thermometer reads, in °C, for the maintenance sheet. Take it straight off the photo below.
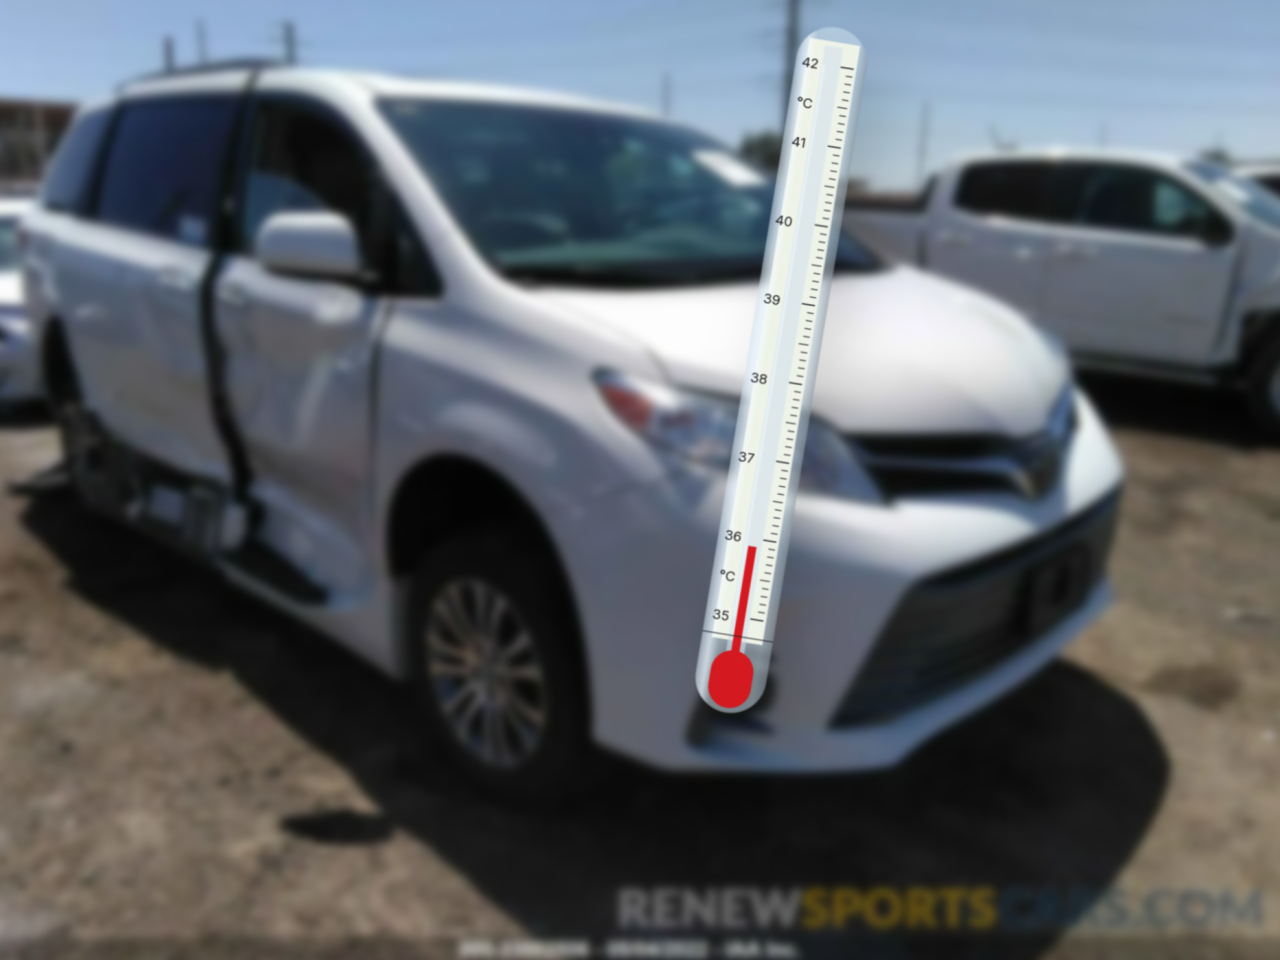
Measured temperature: 35.9 °C
